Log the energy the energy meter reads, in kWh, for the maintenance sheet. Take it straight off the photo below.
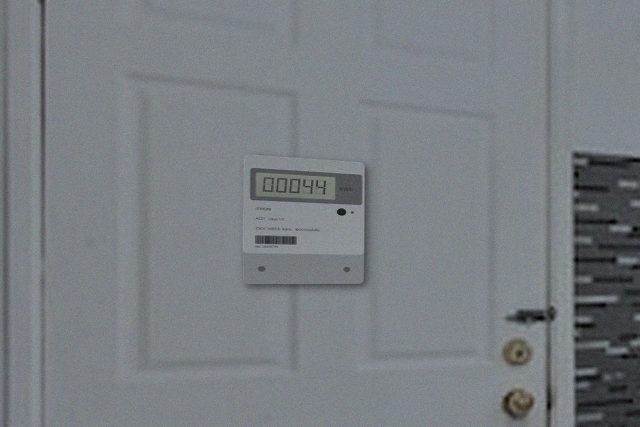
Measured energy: 44 kWh
